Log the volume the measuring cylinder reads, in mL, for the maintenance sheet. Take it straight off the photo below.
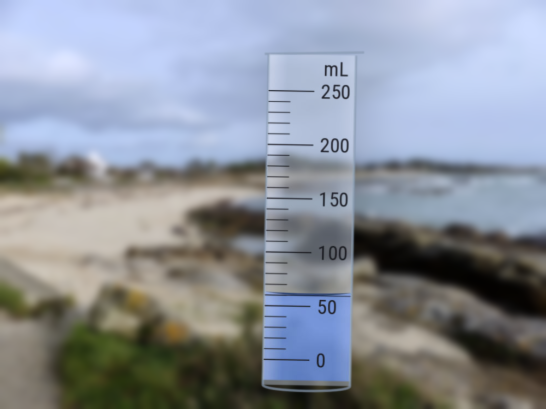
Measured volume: 60 mL
